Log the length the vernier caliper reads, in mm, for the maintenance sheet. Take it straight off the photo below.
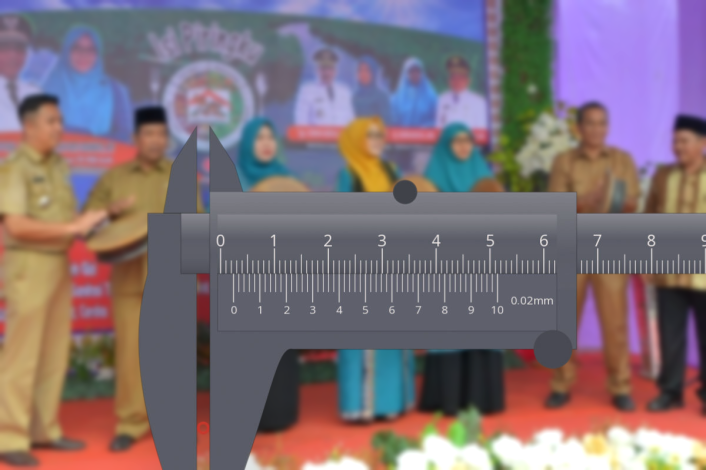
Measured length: 2.4 mm
